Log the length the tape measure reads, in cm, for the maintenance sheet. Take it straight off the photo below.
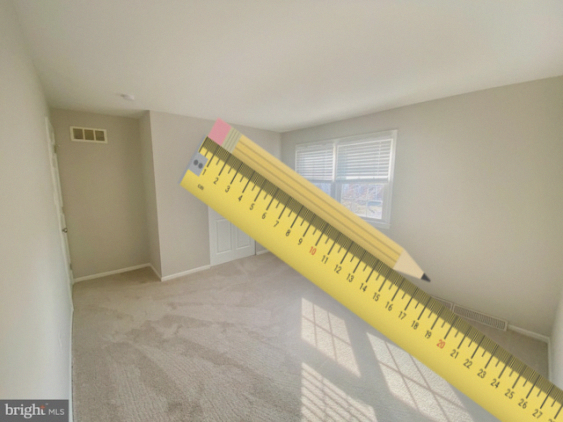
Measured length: 17.5 cm
